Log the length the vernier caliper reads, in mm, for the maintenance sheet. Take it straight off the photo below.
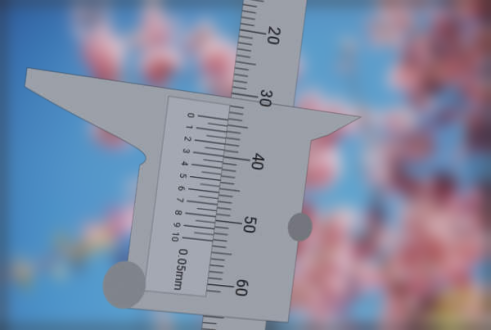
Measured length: 34.2 mm
